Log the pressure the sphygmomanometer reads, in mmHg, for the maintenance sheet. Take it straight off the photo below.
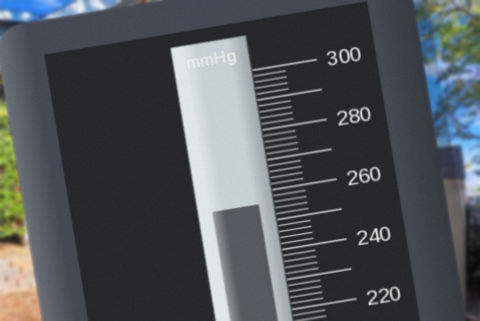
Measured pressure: 256 mmHg
